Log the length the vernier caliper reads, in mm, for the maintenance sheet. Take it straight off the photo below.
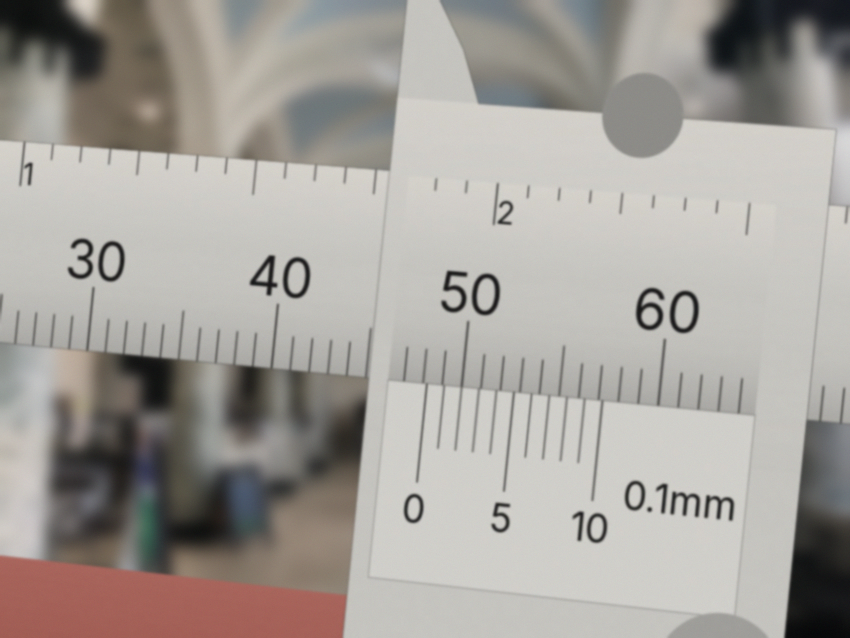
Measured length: 48.2 mm
